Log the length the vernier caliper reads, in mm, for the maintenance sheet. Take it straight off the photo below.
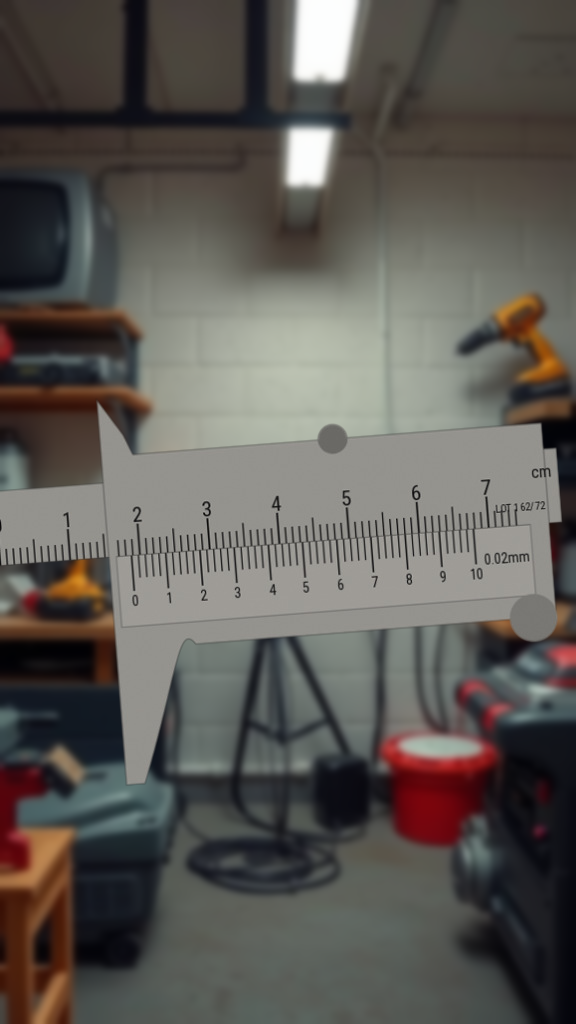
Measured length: 18.8 mm
